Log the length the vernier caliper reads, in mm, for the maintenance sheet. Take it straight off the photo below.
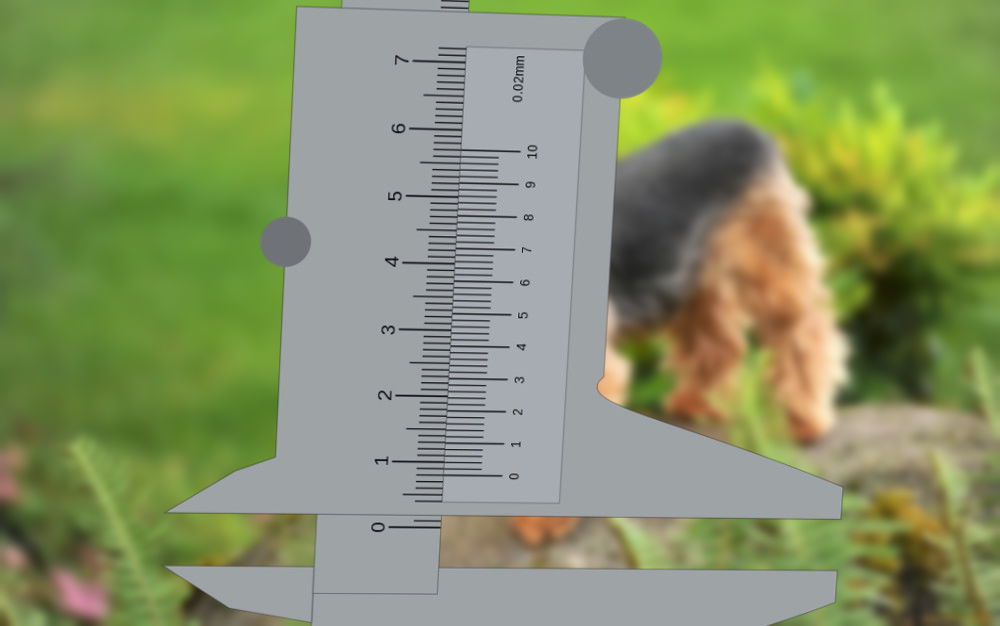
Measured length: 8.0 mm
